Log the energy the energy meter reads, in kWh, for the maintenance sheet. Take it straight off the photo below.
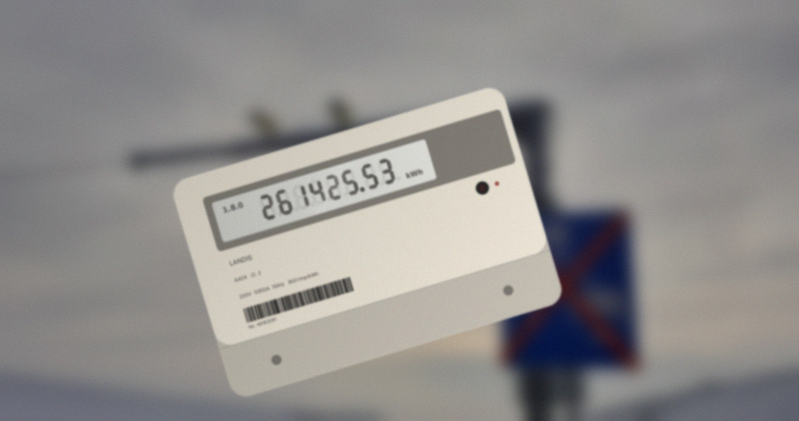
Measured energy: 261425.53 kWh
